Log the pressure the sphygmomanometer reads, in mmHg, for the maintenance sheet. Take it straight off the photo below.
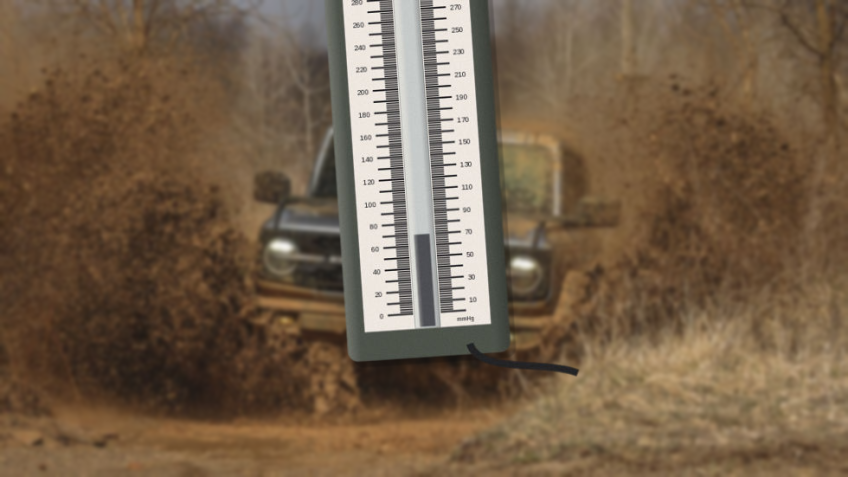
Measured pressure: 70 mmHg
